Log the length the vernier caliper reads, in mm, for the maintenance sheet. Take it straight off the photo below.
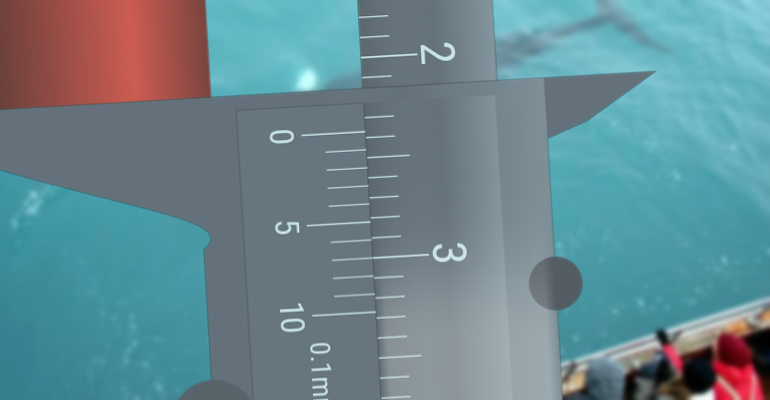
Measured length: 23.7 mm
